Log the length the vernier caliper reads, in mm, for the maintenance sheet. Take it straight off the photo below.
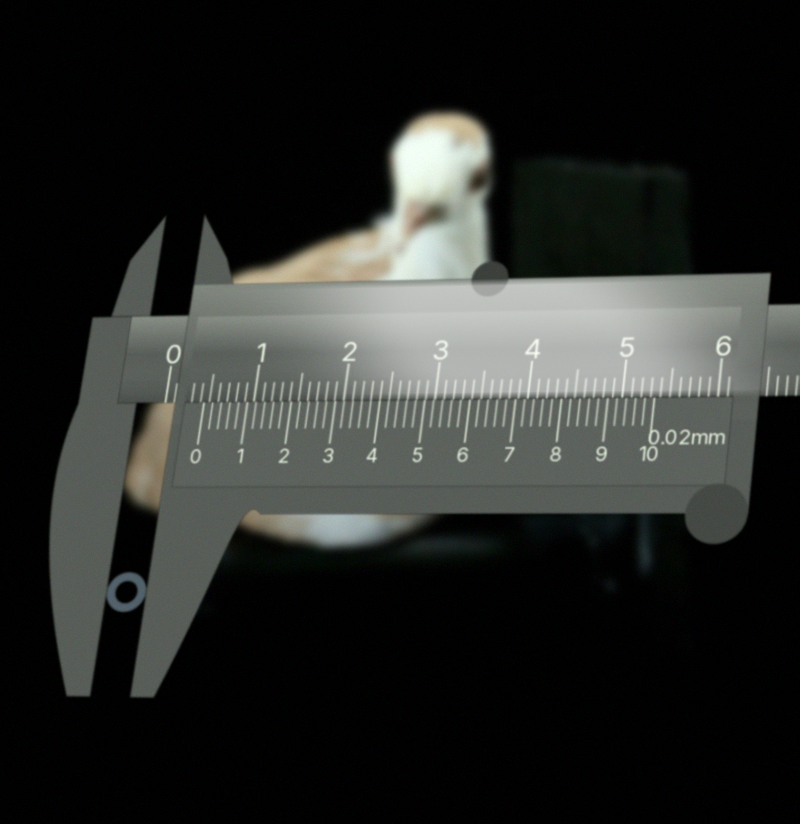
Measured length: 4.4 mm
